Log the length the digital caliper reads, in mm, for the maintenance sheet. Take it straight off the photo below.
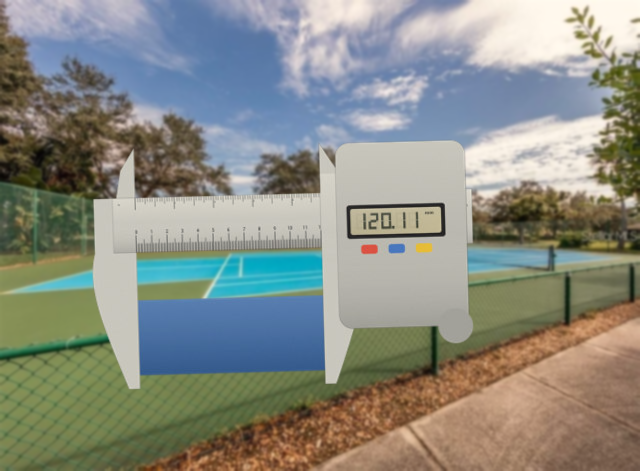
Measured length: 120.11 mm
